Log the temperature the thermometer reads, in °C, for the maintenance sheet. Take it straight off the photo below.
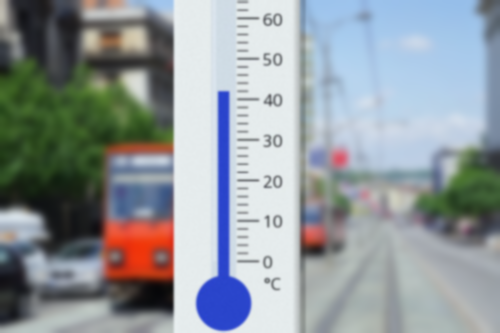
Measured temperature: 42 °C
